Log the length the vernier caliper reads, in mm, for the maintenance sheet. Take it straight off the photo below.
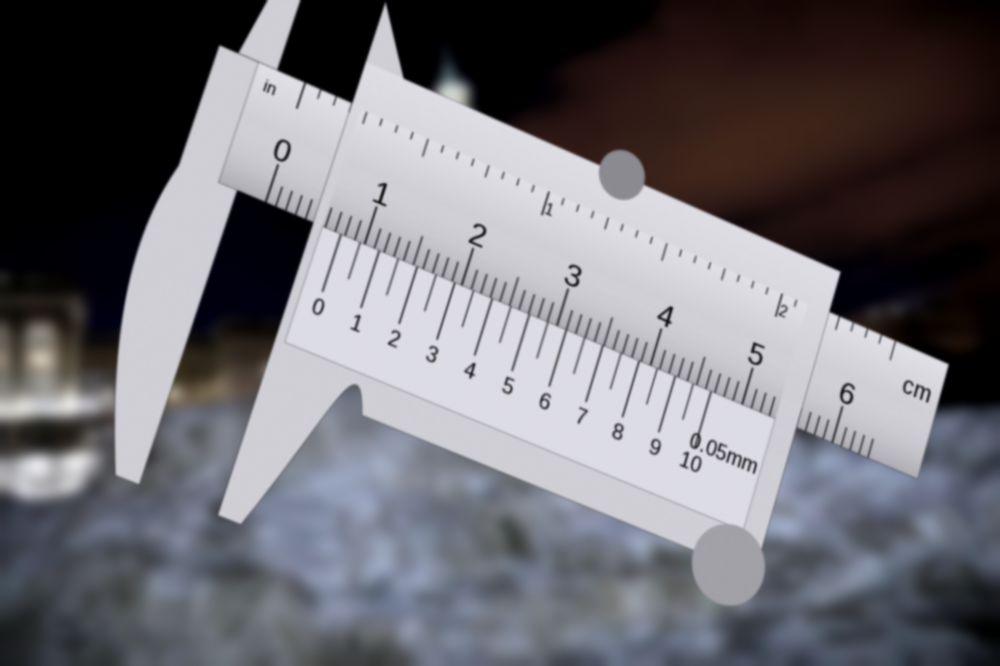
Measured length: 7.6 mm
